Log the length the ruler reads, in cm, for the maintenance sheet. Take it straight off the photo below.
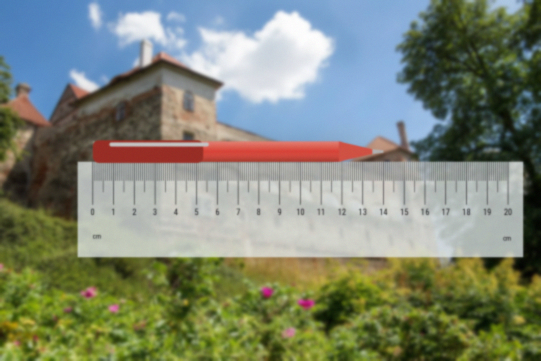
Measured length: 14 cm
